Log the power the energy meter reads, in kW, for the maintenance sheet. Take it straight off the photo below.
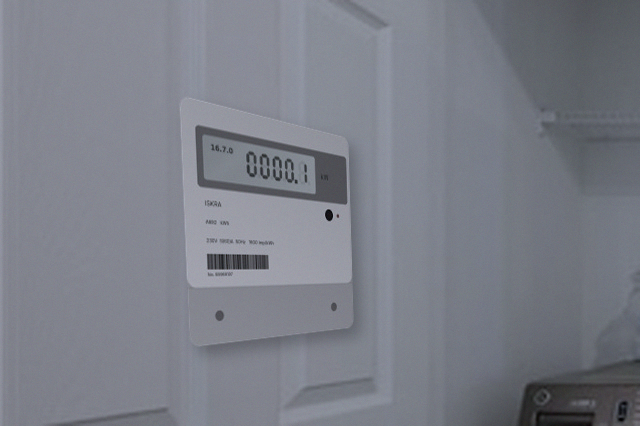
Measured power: 0.1 kW
